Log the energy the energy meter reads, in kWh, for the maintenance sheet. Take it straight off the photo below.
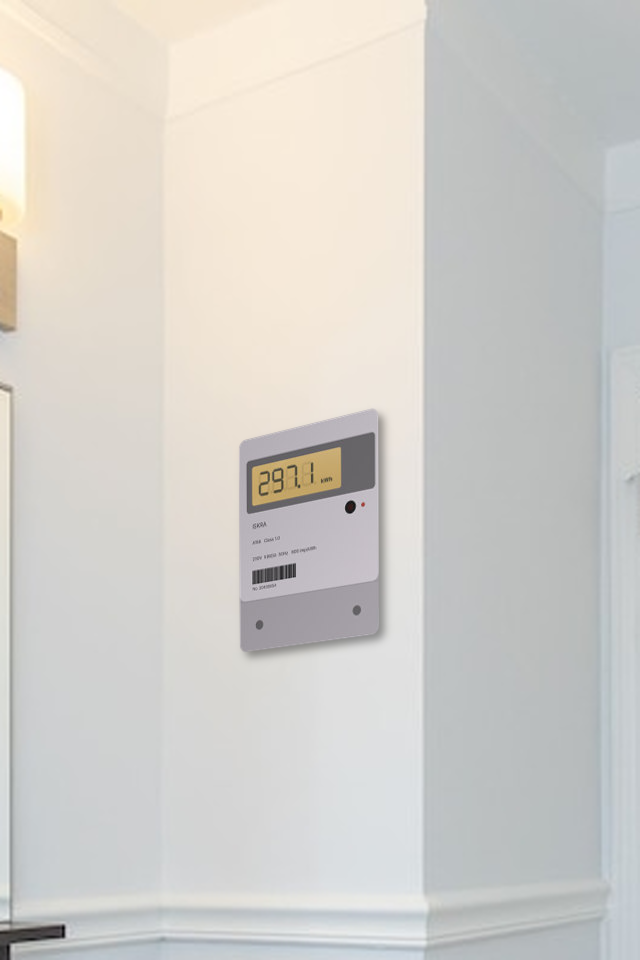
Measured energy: 297.1 kWh
